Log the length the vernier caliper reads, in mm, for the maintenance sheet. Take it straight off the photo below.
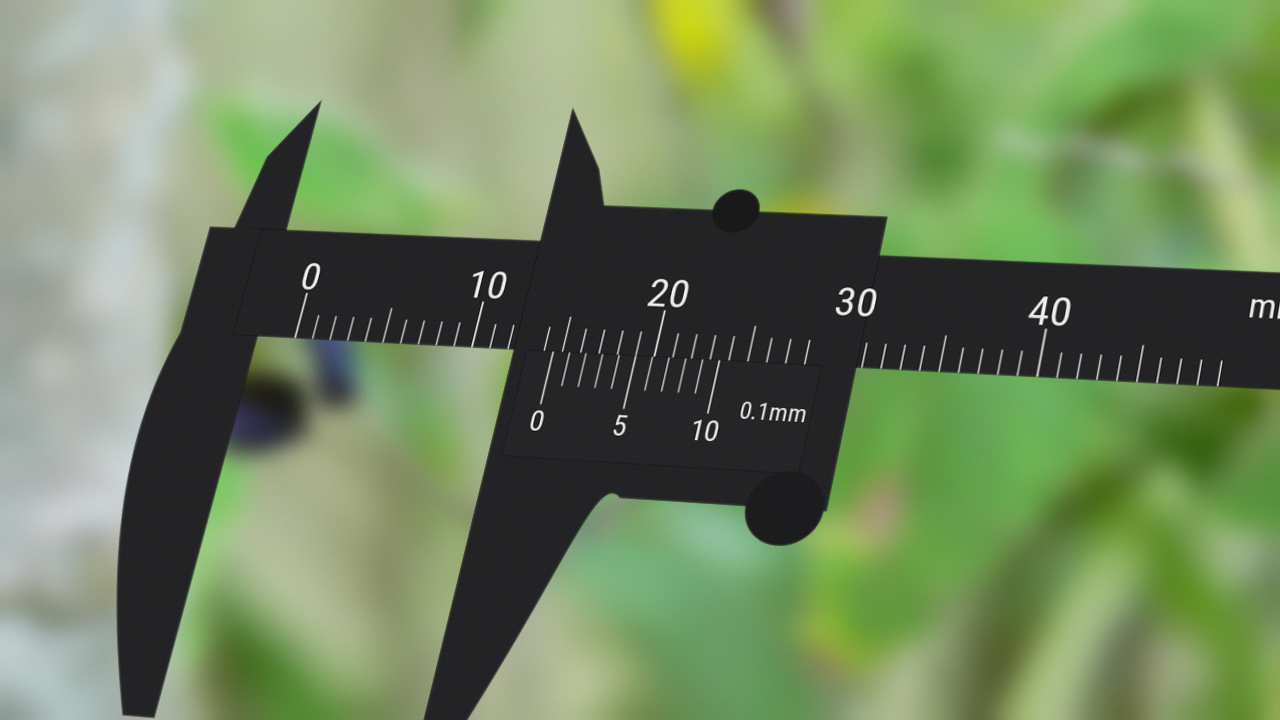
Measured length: 14.5 mm
